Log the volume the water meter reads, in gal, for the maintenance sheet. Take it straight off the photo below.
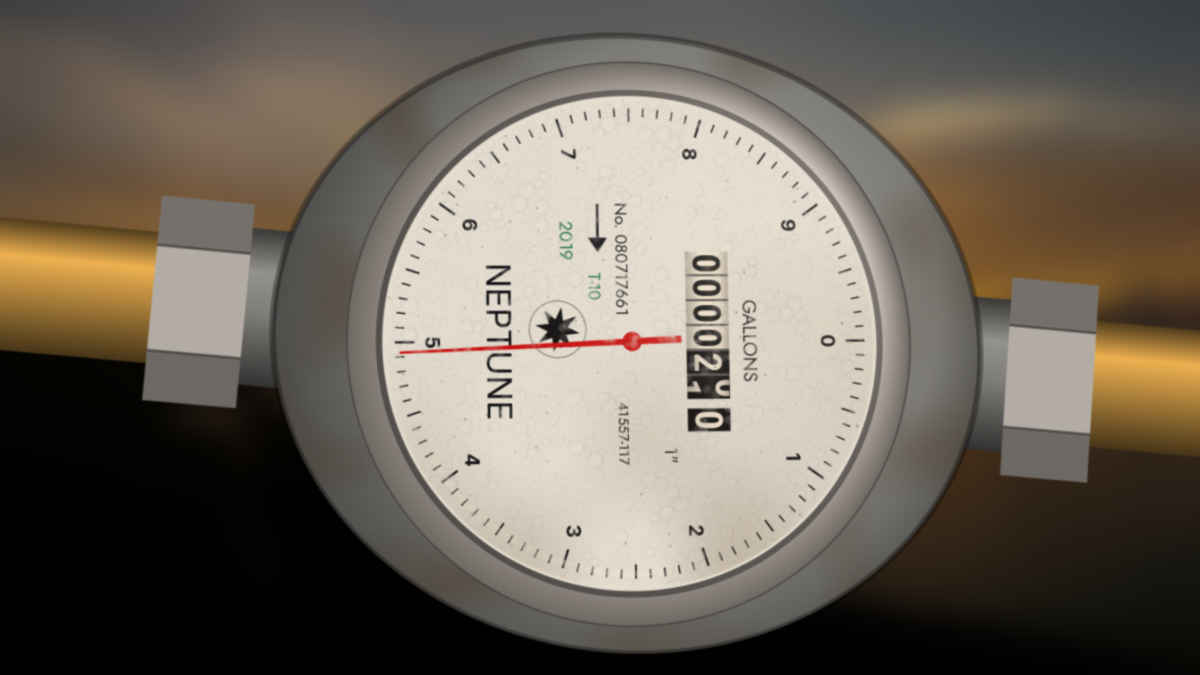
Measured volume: 204.9 gal
